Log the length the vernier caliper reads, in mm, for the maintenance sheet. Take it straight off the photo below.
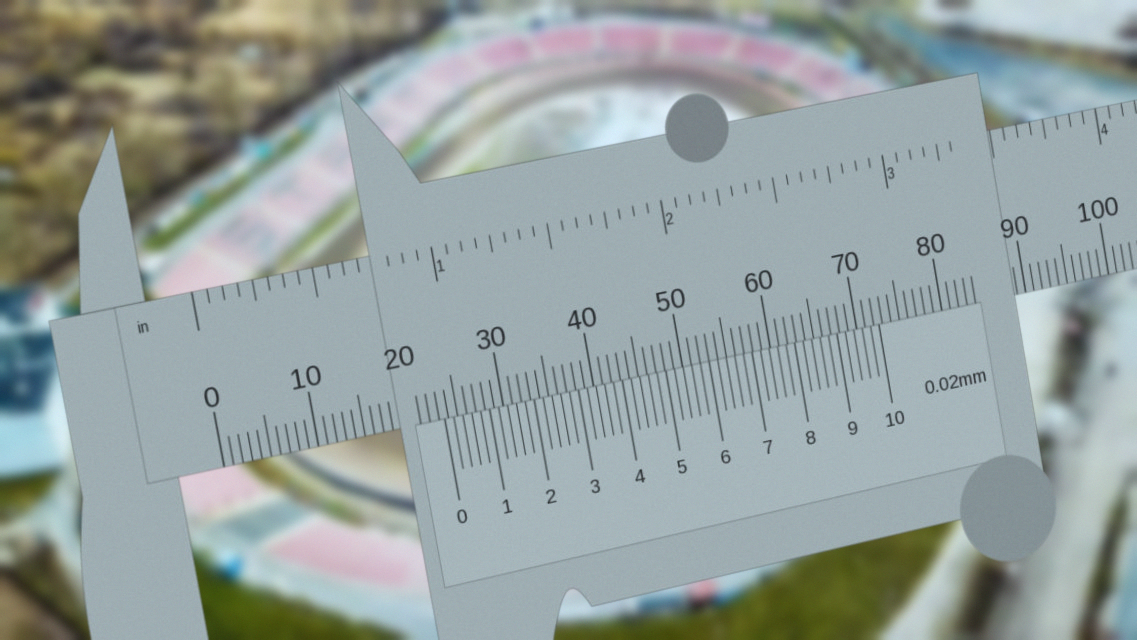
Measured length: 23.6 mm
